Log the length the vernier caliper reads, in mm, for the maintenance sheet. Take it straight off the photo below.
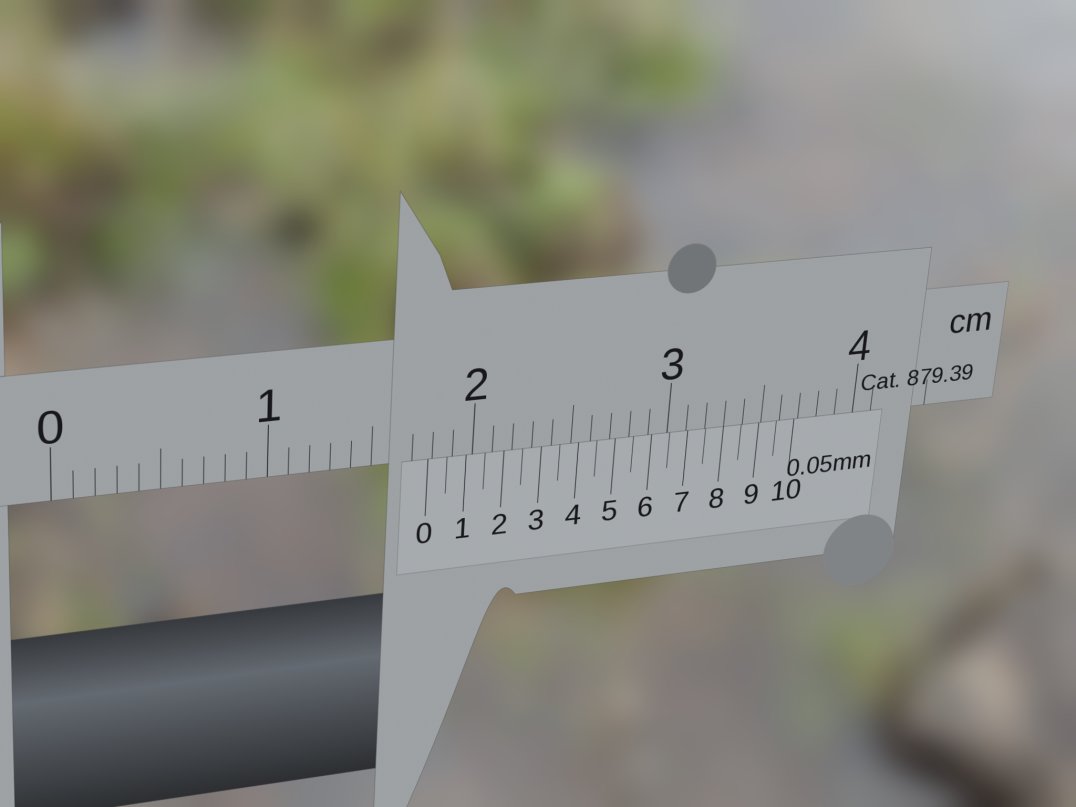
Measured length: 17.8 mm
